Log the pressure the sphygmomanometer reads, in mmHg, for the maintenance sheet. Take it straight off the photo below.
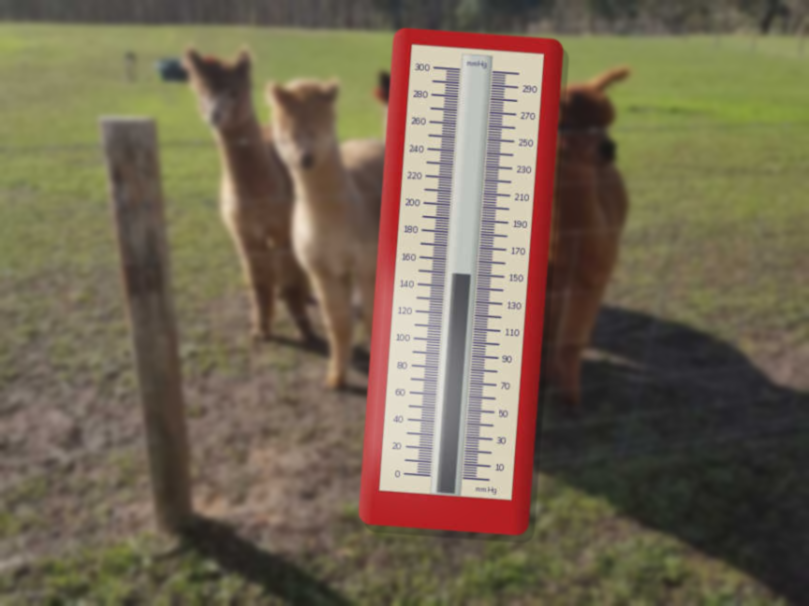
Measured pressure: 150 mmHg
